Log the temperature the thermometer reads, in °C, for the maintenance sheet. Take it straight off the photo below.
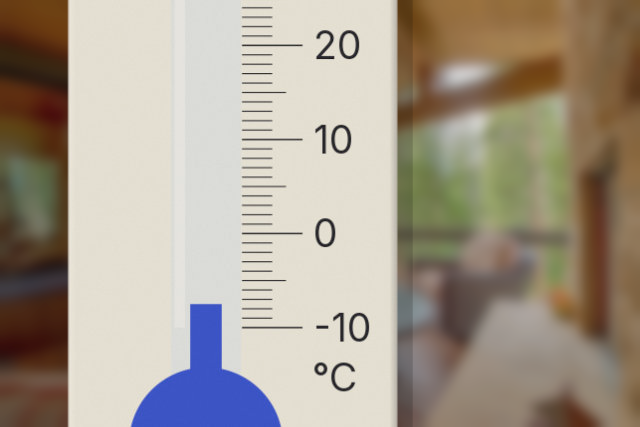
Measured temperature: -7.5 °C
